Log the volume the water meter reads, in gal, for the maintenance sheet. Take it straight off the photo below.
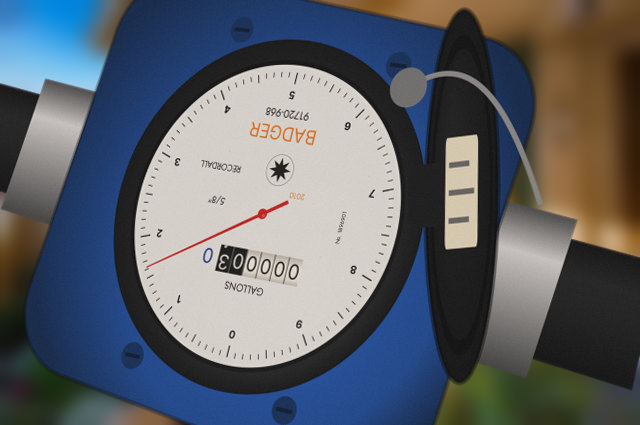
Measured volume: 31.6 gal
